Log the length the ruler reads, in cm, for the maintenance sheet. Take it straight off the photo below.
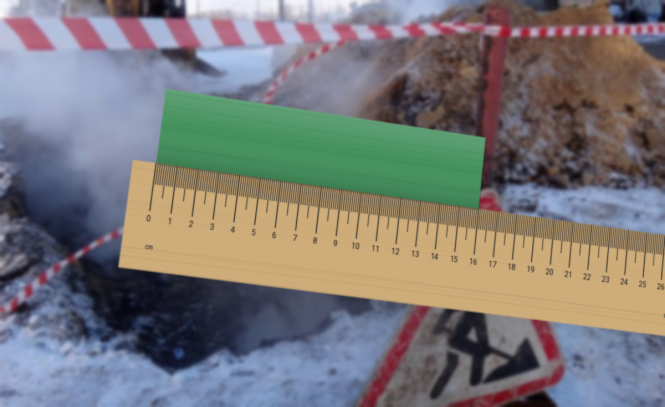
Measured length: 16 cm
